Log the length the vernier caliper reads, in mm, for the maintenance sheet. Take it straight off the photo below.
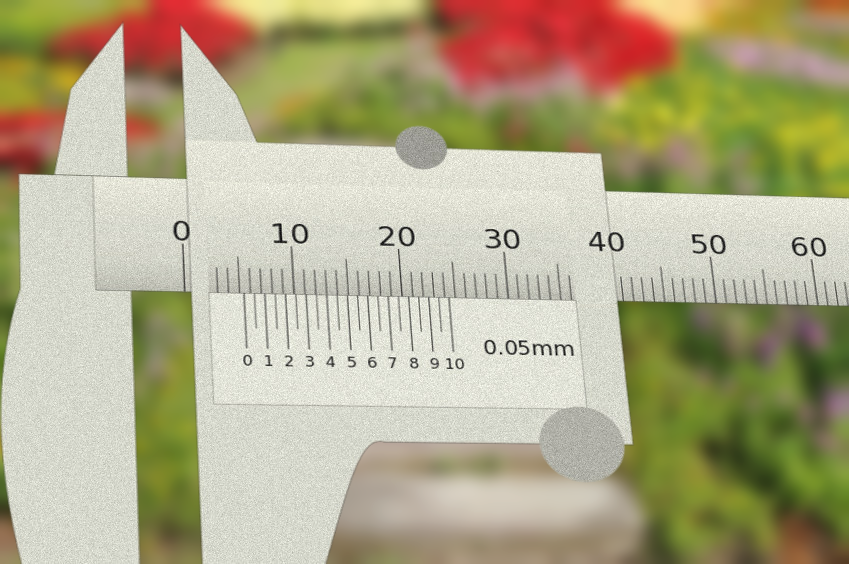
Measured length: 5.4 mm
